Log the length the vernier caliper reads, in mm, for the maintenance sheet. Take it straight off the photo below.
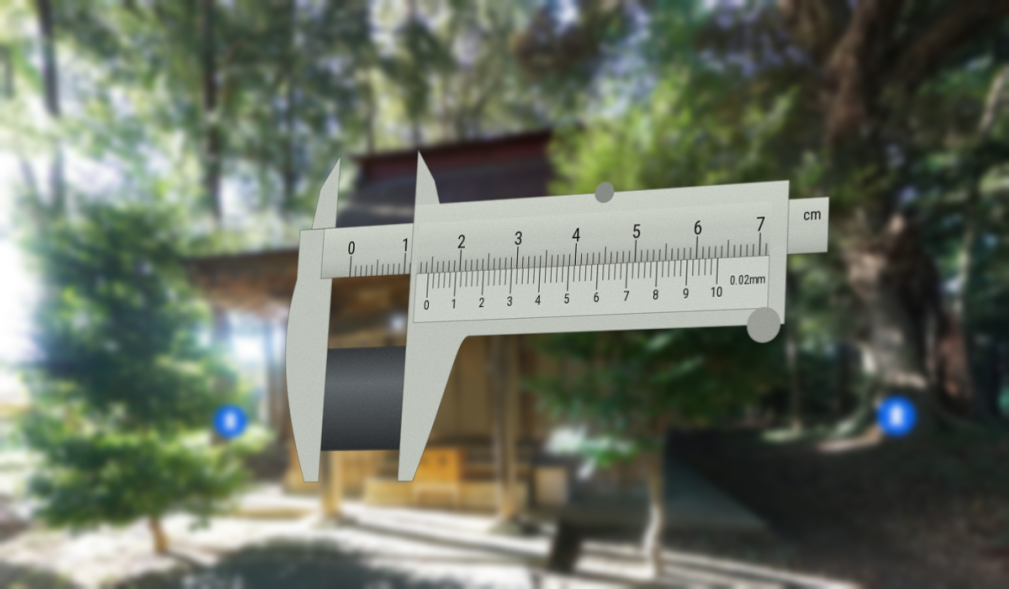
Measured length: 14.4 mm
